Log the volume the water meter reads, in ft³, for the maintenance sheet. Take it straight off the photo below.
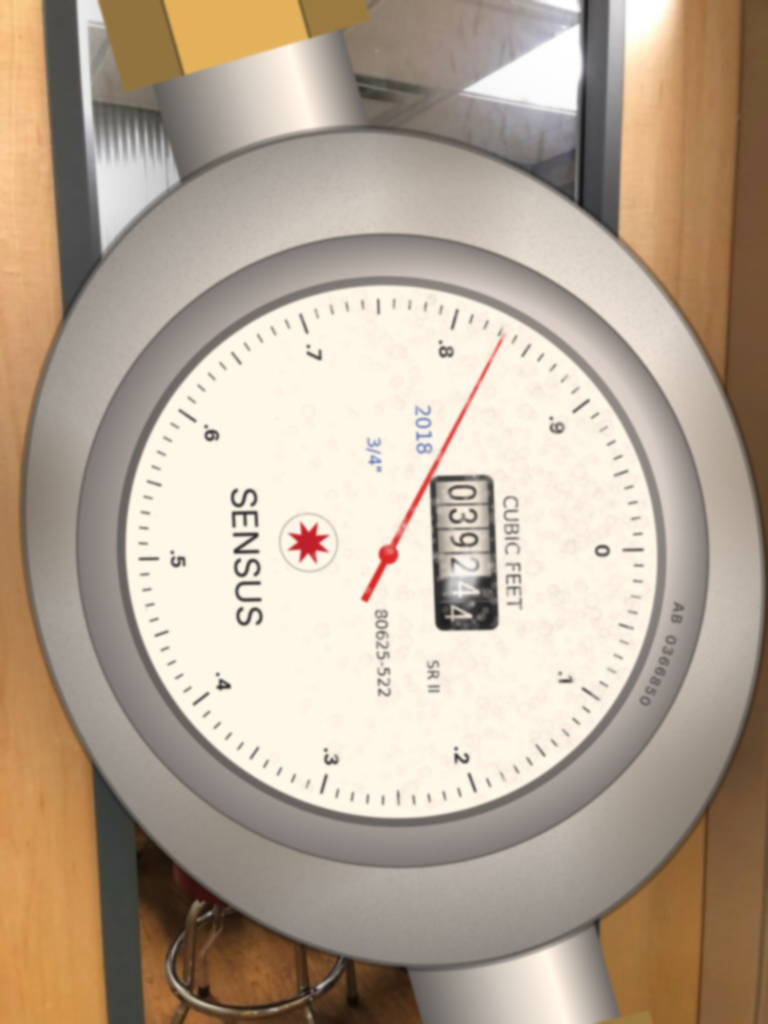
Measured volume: 39243.83 ft³
